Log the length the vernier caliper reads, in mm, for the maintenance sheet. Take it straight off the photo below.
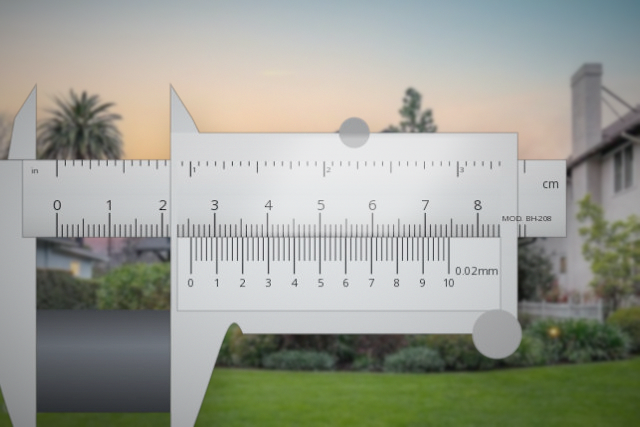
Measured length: 25.5 mm
